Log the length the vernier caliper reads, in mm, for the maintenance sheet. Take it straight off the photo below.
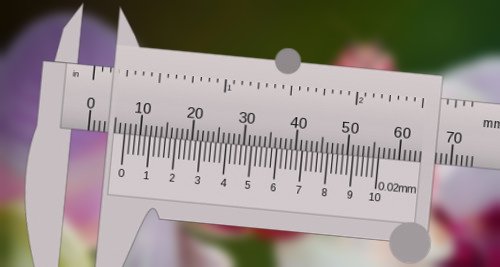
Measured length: 7.0 mm
